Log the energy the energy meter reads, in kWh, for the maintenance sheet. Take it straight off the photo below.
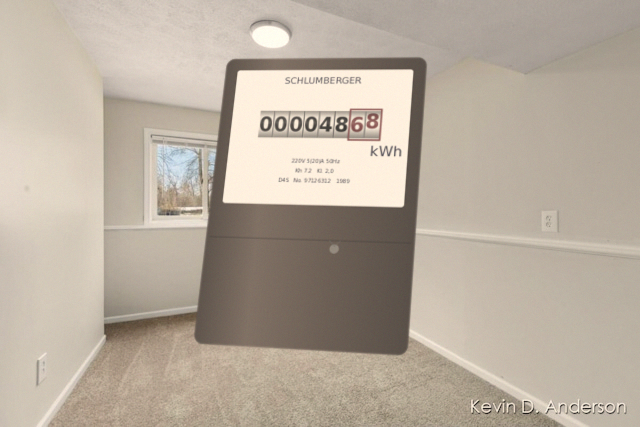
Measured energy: 48.68 kWh
